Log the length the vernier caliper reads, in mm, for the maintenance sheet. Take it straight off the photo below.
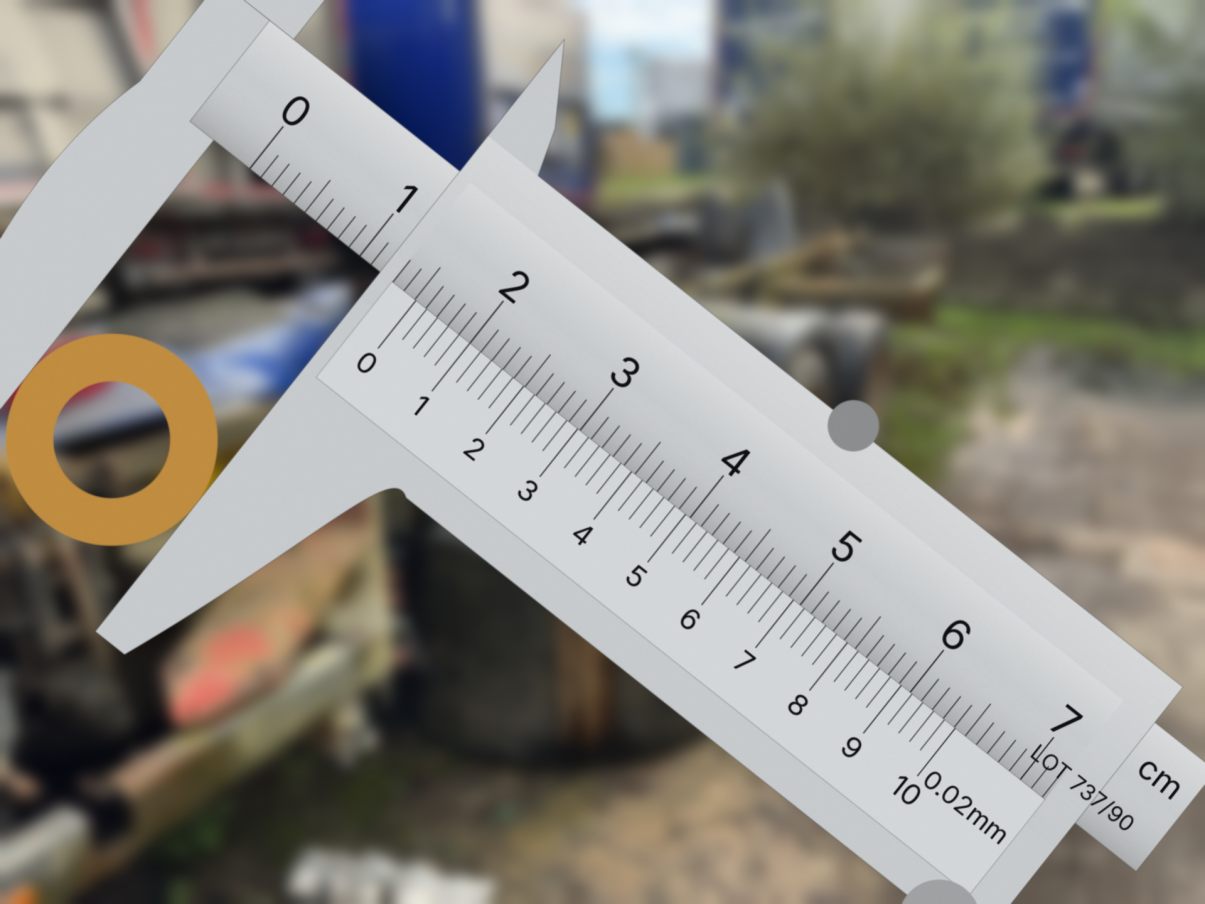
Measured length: 15.1 mm
